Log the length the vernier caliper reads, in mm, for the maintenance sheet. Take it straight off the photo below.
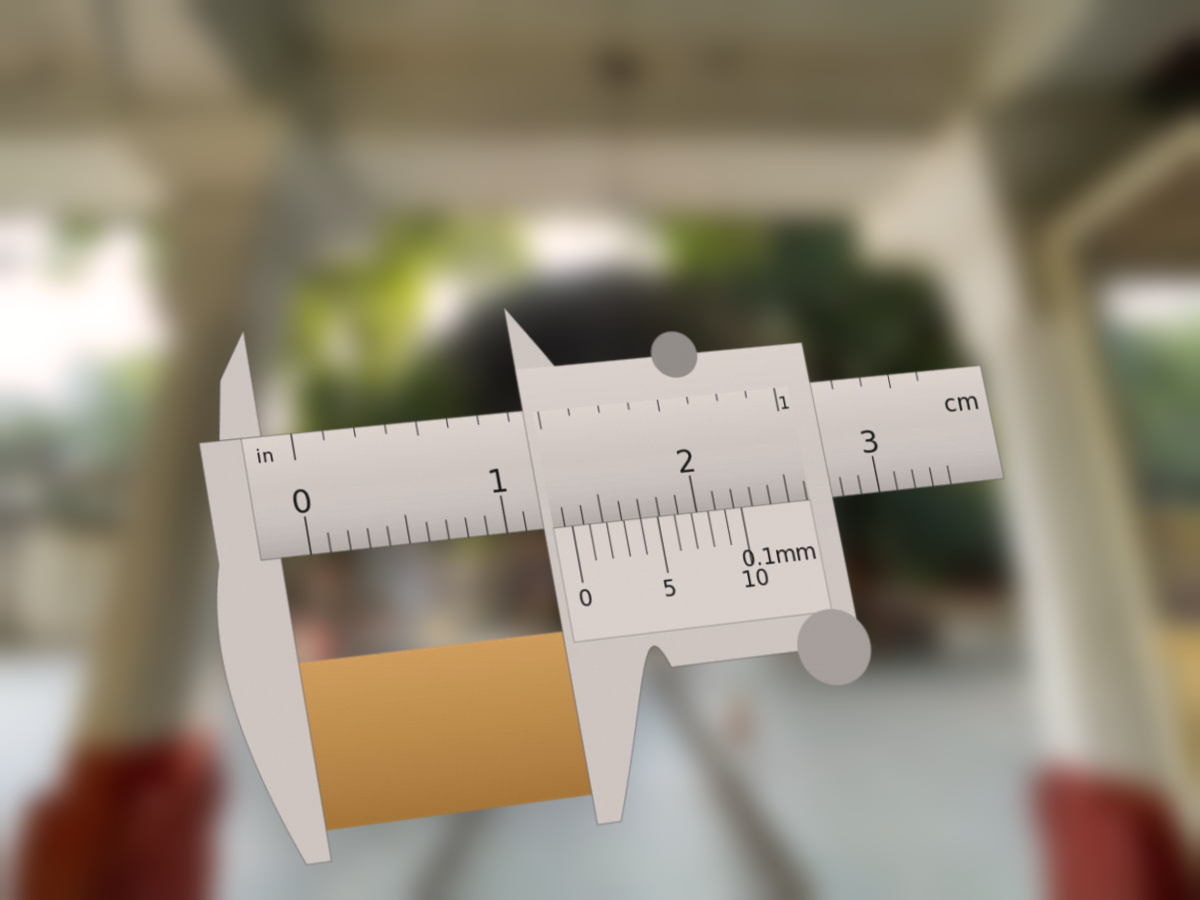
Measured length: 13.4 mm
